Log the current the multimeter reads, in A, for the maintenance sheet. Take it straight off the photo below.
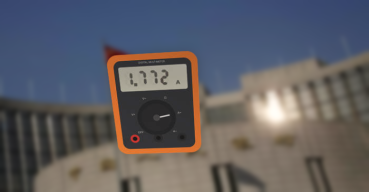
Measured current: 1.772 A
